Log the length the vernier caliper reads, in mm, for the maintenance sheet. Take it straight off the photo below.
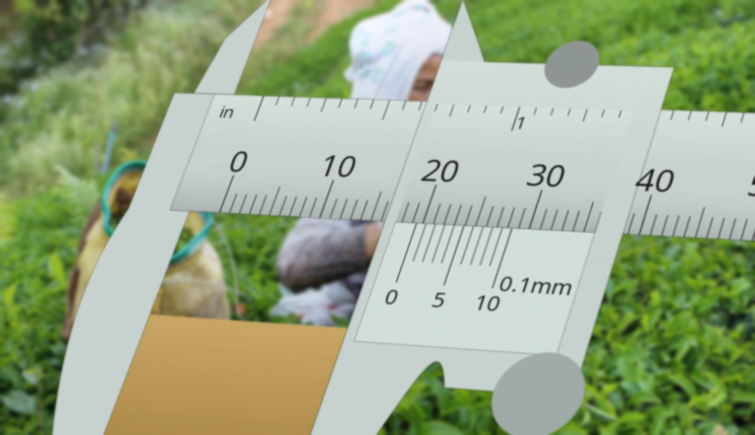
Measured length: 19.4 mm
